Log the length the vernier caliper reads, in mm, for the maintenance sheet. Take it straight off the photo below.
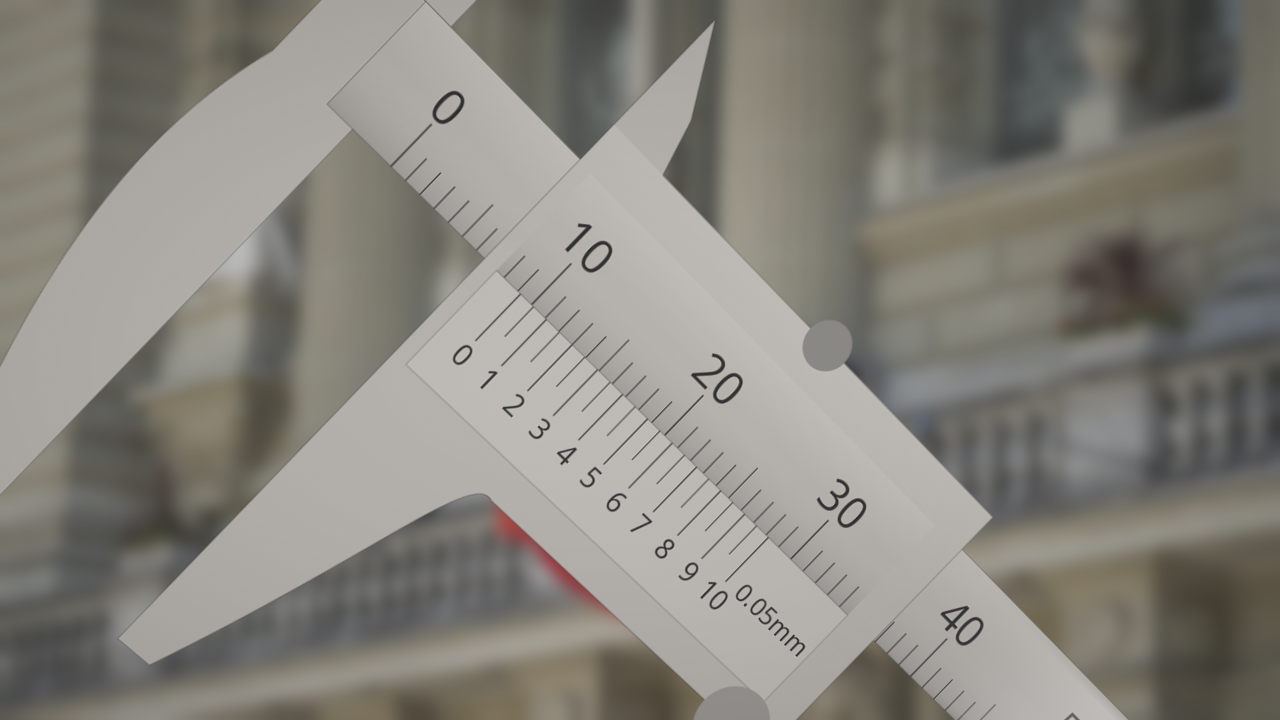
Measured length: 9.2 mm
